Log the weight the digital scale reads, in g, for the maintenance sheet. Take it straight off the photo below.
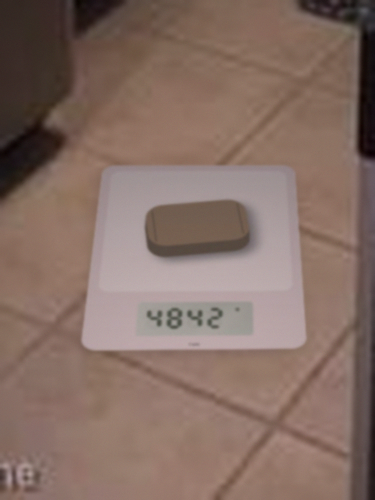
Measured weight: 4842 g
